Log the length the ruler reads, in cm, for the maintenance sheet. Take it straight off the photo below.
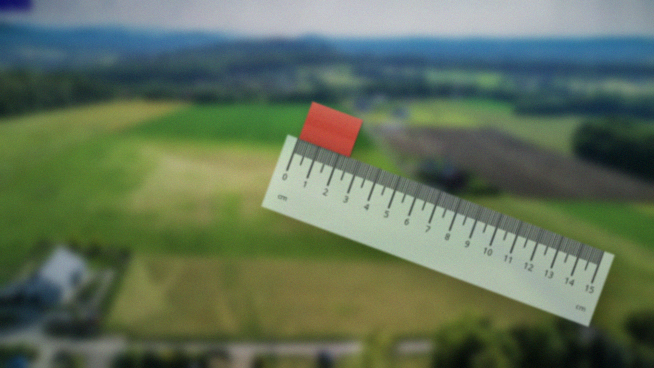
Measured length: 2.5 cm
